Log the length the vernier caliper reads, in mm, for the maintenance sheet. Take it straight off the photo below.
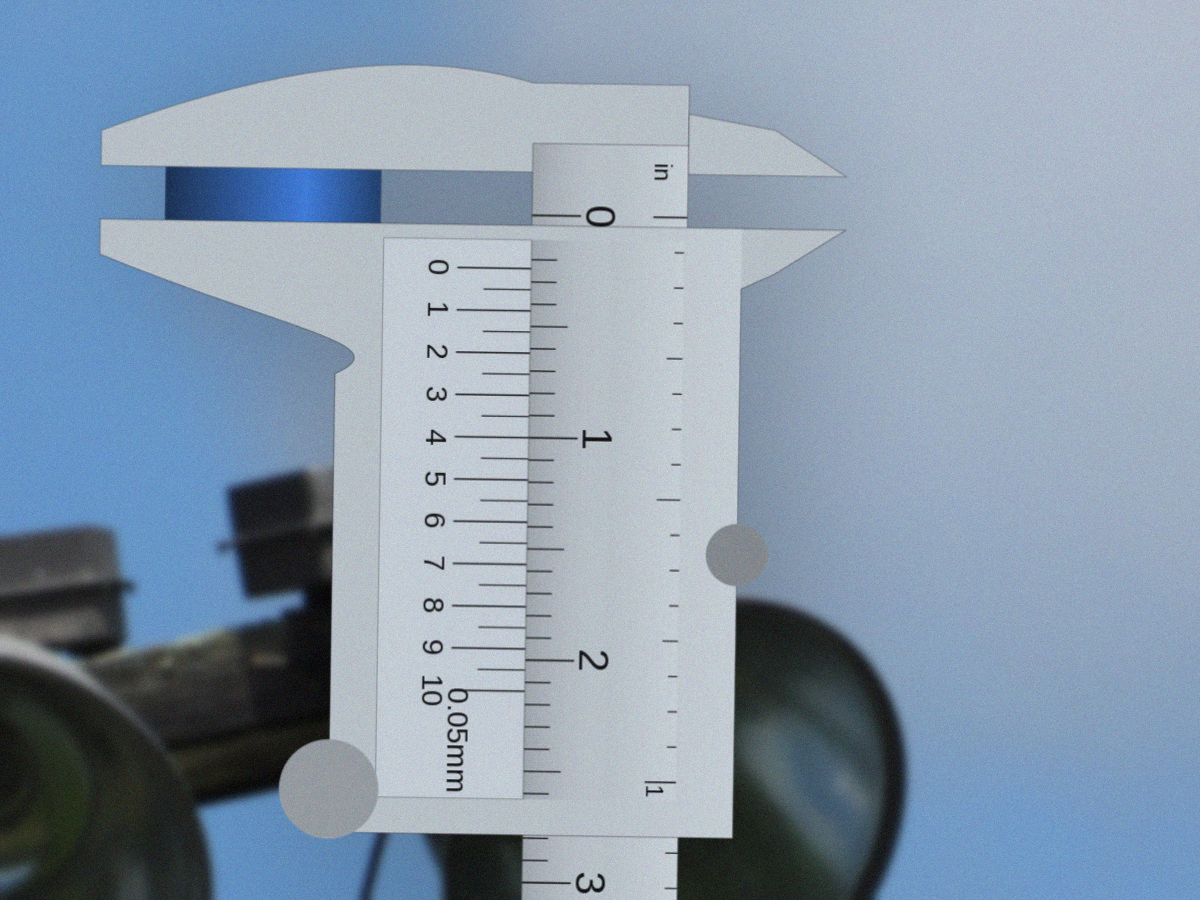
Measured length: 2.4 mm
